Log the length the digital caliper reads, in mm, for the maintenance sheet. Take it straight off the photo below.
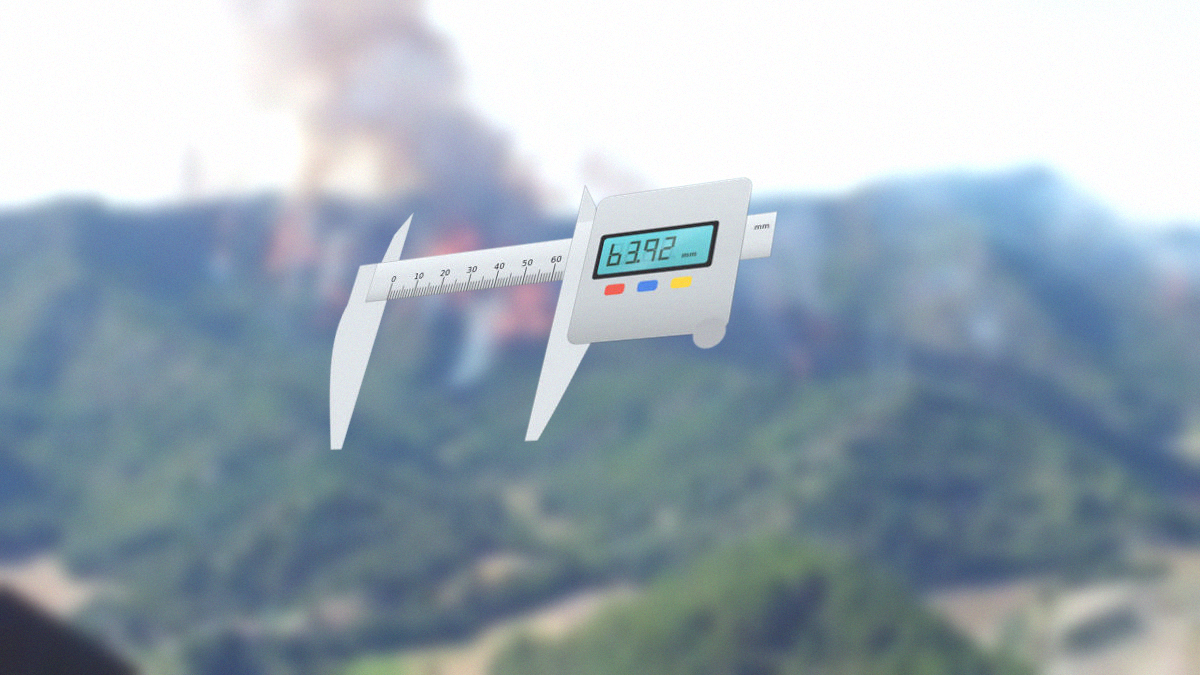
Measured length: 63.92 mm
